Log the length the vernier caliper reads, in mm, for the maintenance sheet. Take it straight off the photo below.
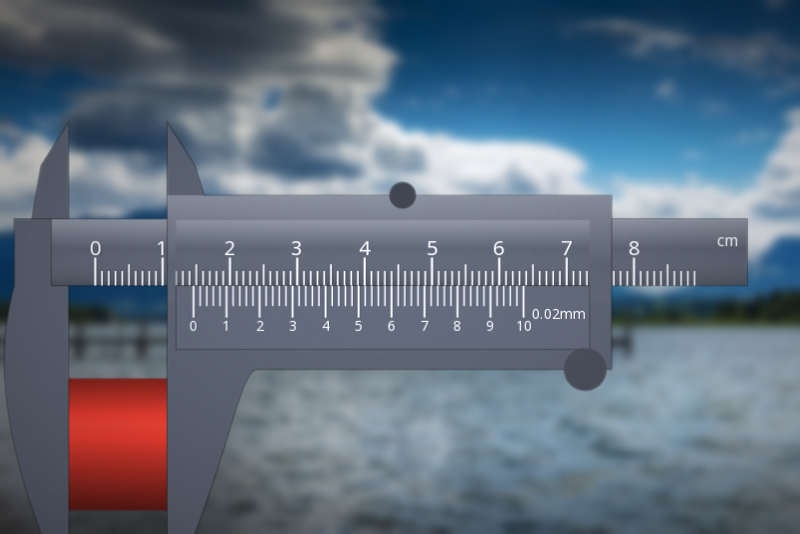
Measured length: 14.6 mm
